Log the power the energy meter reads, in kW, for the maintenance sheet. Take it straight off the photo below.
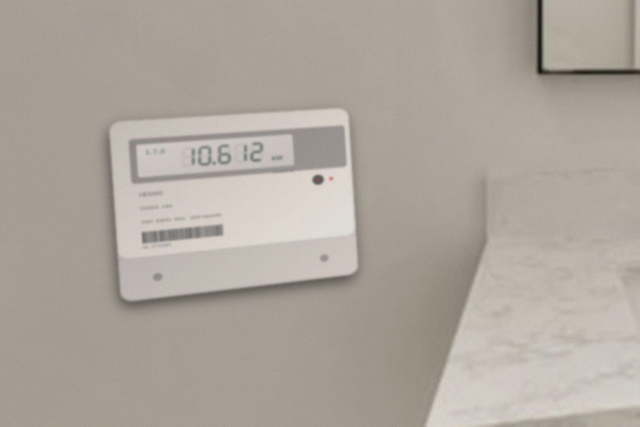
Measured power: 10.612 kW
